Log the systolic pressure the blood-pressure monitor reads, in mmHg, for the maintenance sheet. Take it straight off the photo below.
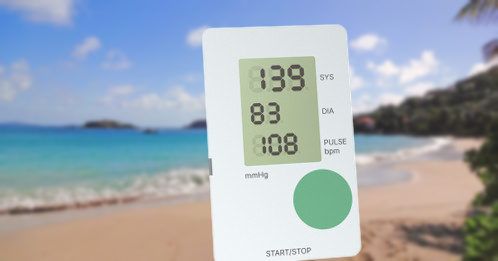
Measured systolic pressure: 139 mmHg
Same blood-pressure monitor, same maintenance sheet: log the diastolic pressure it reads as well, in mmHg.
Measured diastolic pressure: 83 mmHg
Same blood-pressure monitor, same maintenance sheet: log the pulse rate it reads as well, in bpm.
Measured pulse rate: 108 bpm
